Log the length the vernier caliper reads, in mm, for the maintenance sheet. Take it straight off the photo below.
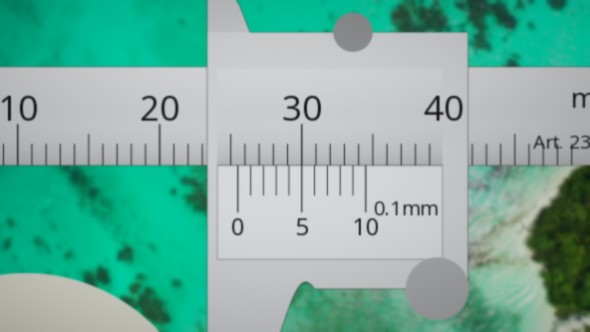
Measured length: 25.5 mm
